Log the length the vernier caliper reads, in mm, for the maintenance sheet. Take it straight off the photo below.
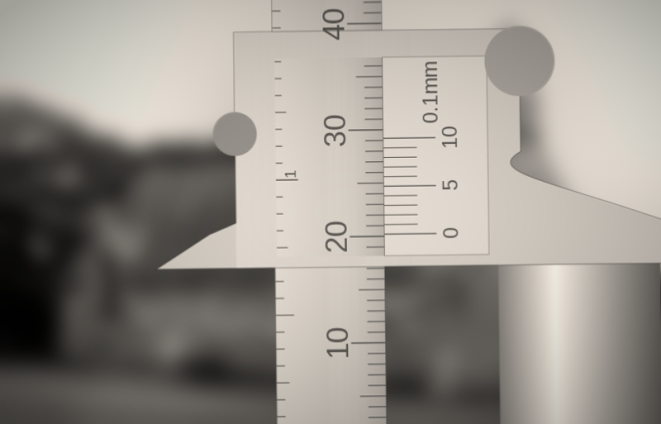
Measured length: 20.2 mm
